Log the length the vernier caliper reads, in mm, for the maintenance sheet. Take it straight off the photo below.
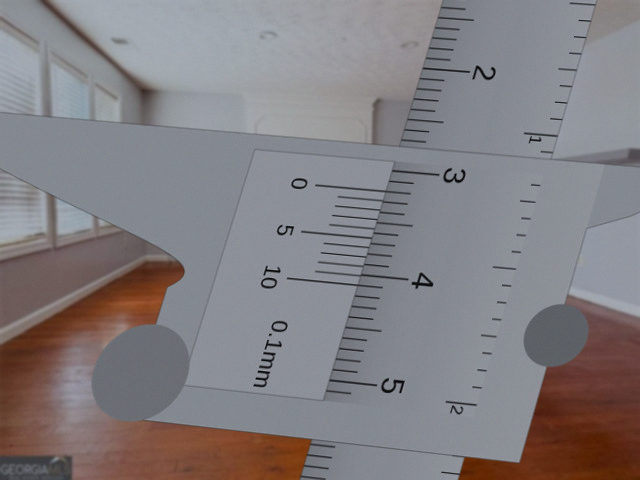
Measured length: 32.0 mm
